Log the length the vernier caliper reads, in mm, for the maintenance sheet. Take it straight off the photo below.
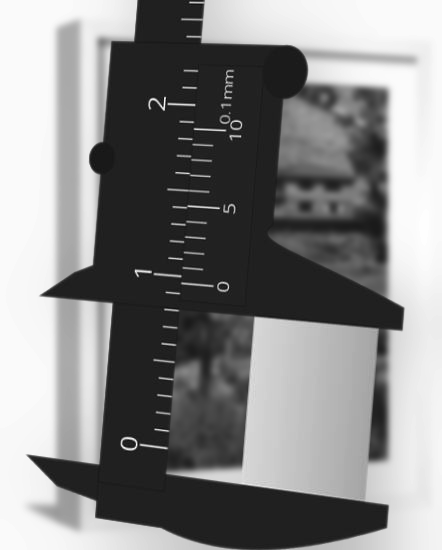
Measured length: 9.6 mm
